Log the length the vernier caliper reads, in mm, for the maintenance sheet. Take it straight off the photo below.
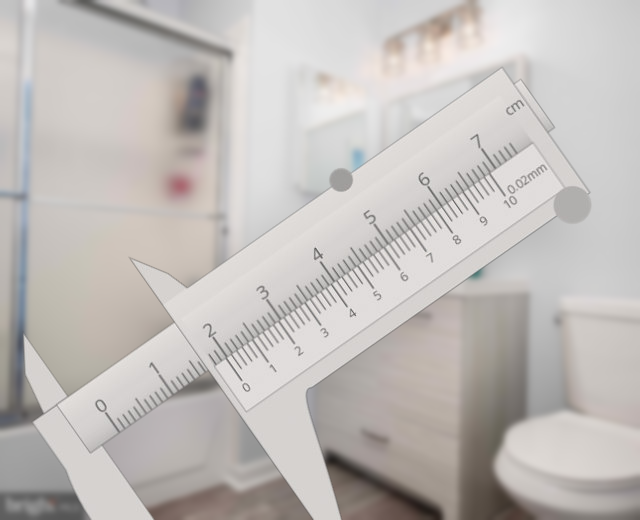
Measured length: 19.8 mm
